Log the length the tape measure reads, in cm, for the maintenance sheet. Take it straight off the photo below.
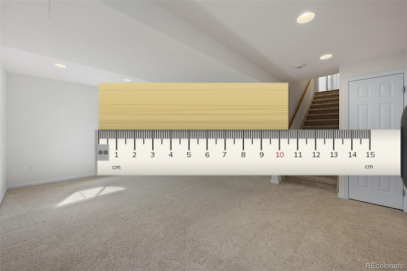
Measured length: 10.5 cm
